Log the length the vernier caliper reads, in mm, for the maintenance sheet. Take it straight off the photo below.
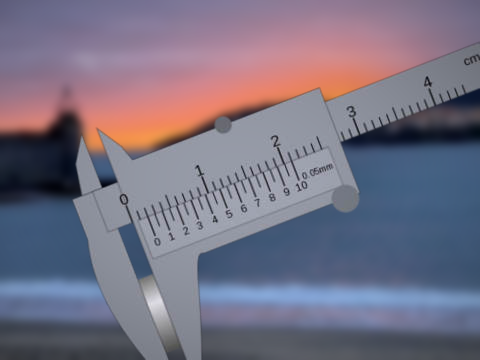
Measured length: 2.0 mm
